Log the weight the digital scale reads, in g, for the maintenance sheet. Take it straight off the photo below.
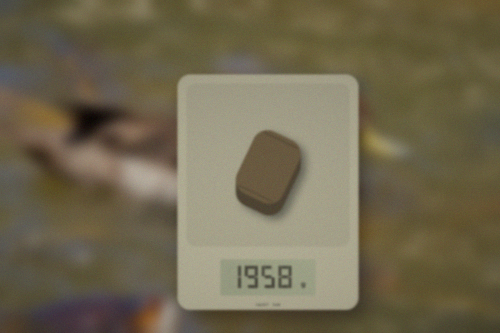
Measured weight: 1958 g
